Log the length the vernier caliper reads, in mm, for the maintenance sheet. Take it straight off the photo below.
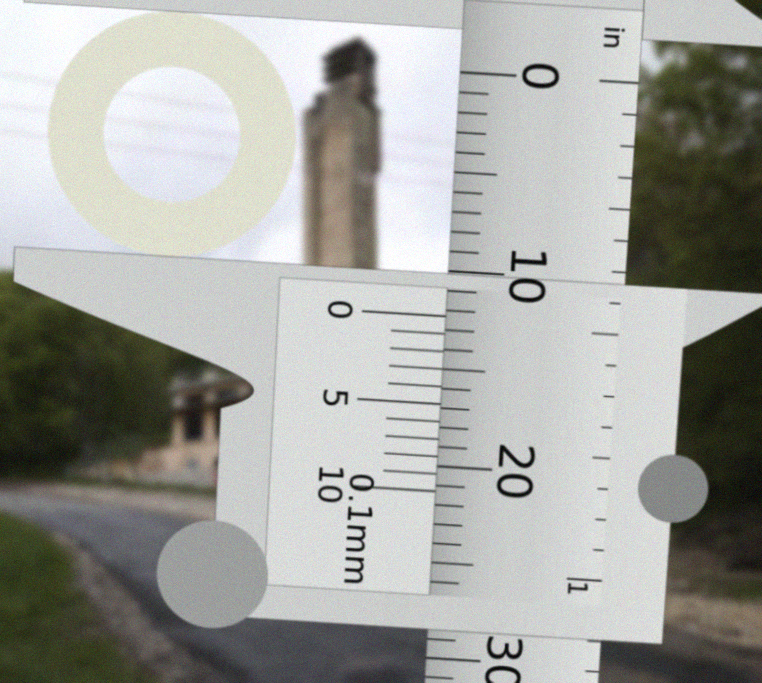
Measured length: 12.3 mm
